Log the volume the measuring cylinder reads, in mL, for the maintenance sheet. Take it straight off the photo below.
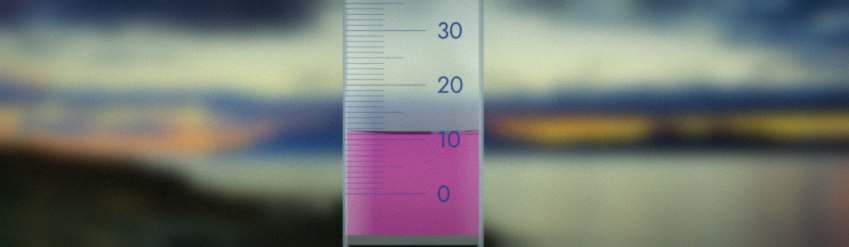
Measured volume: 11 mL
